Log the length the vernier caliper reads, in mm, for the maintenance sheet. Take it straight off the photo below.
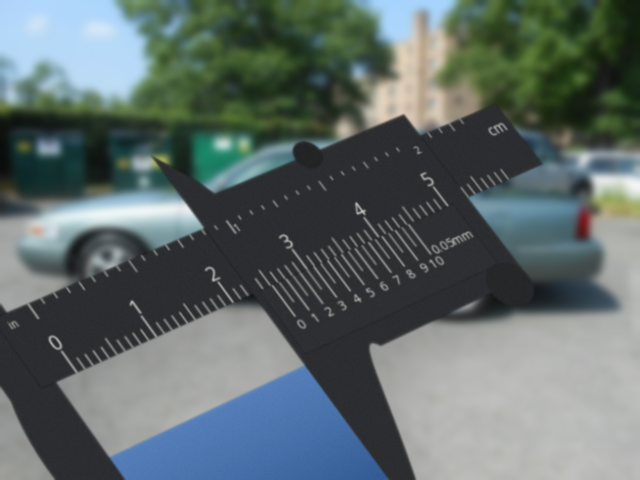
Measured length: 25.2 mm
